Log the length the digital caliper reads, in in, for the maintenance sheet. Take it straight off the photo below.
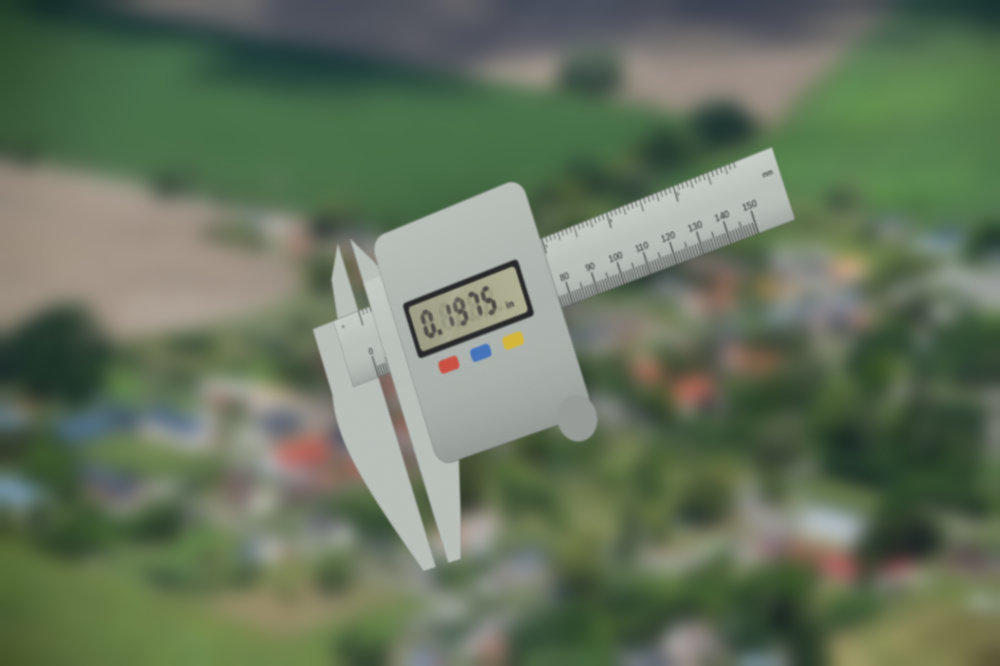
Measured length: 0.1975 in
